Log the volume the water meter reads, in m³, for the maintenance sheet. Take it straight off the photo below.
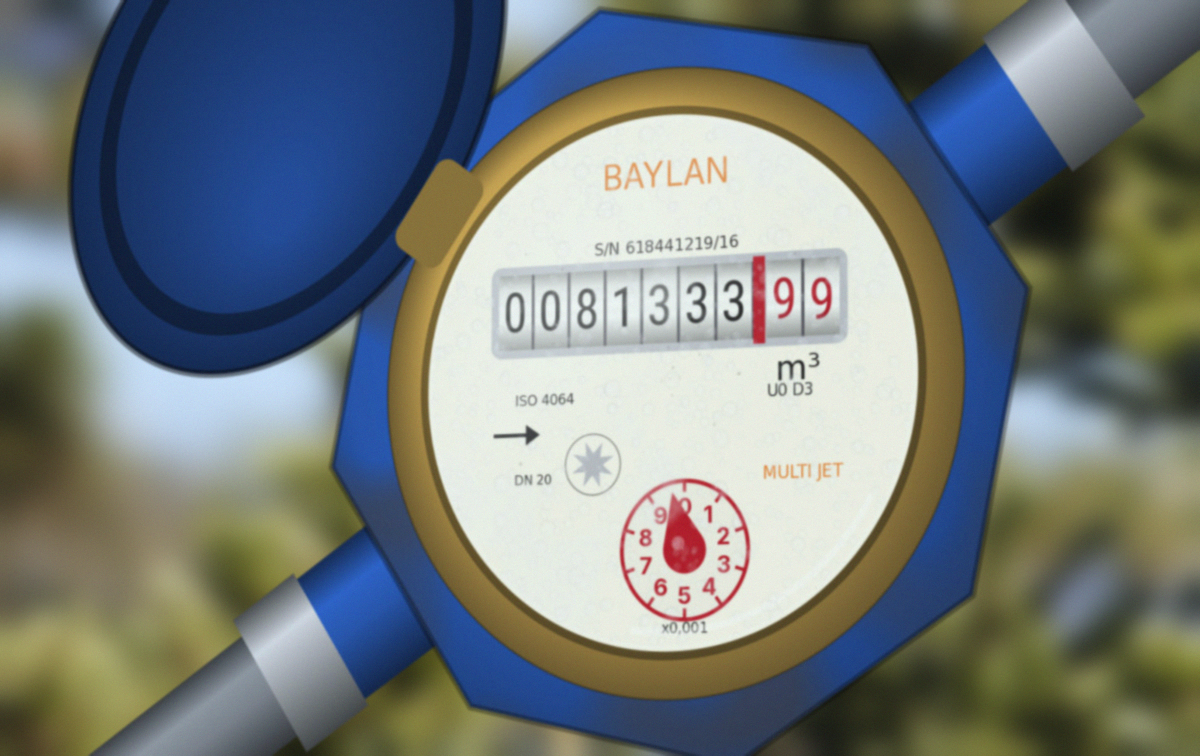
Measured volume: 81333.989 m³
